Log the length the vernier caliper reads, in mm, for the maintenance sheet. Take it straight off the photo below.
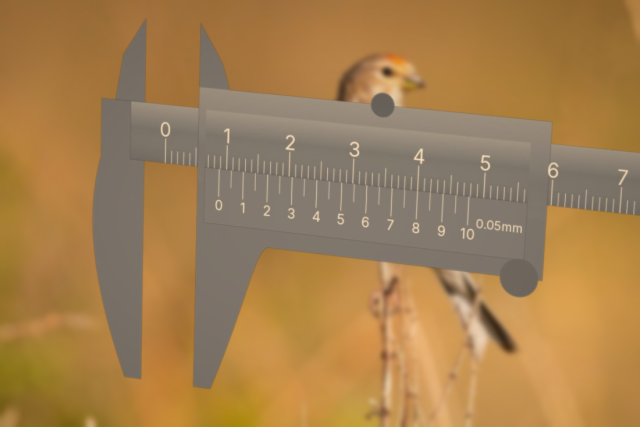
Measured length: 8.8 mm
